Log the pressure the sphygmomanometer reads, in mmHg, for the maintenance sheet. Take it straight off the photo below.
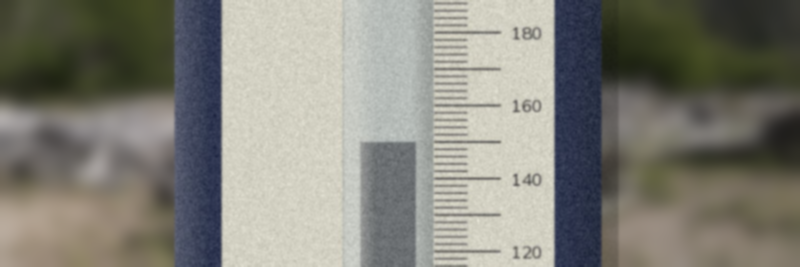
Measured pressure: 150 mmHg
